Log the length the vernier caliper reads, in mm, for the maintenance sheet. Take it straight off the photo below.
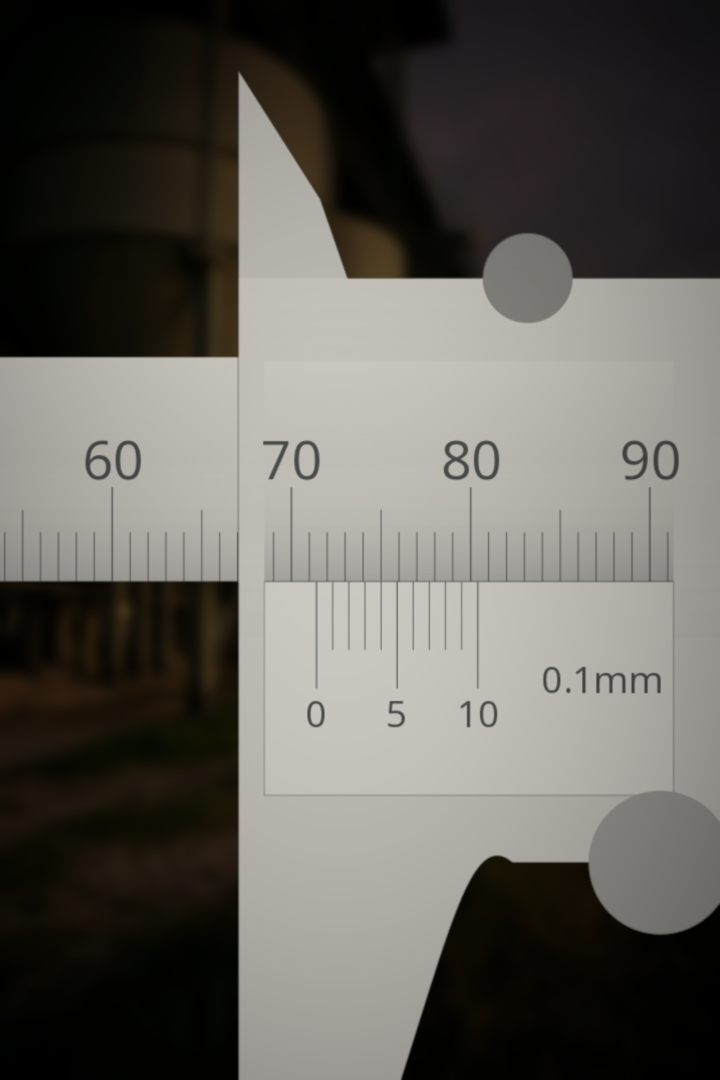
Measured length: 71.4 mm
